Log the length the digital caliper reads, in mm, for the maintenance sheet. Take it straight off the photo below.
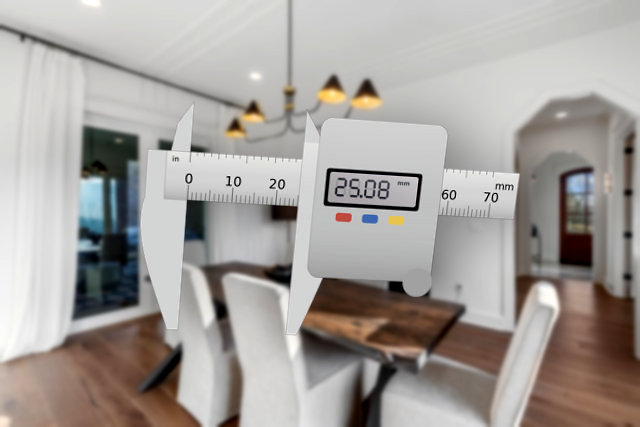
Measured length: 25.08 mm
